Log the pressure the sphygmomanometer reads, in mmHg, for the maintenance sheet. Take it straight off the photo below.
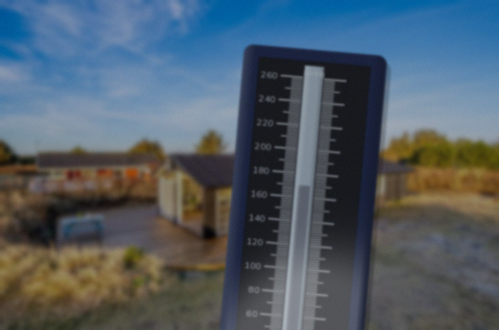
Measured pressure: 170 mmHg
